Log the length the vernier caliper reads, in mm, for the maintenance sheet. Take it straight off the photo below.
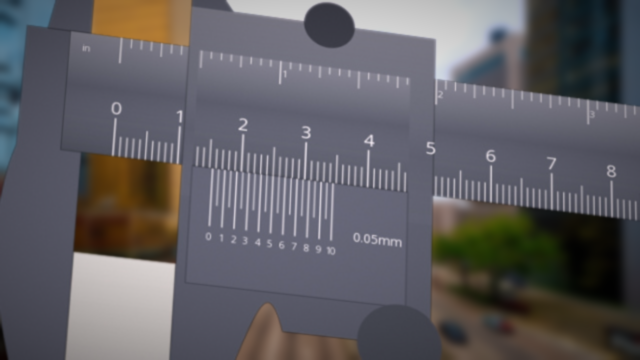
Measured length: 15.5 mm
